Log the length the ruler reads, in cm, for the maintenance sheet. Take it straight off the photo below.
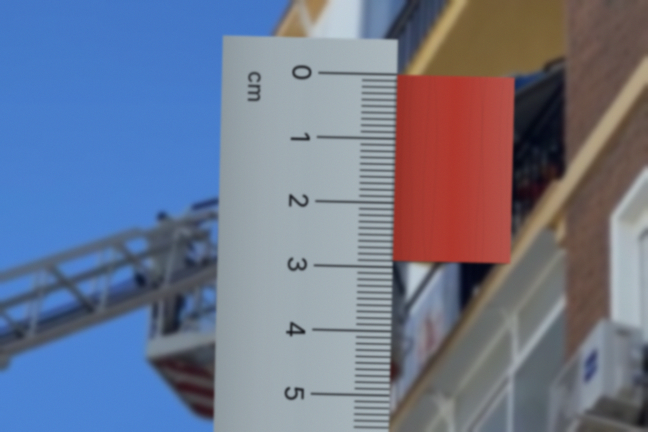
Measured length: 2.9 cm
